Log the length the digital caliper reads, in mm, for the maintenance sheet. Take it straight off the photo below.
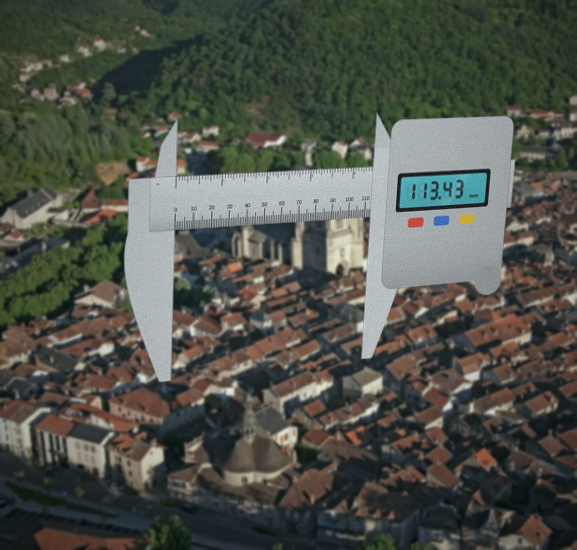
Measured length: 113.43 mm
